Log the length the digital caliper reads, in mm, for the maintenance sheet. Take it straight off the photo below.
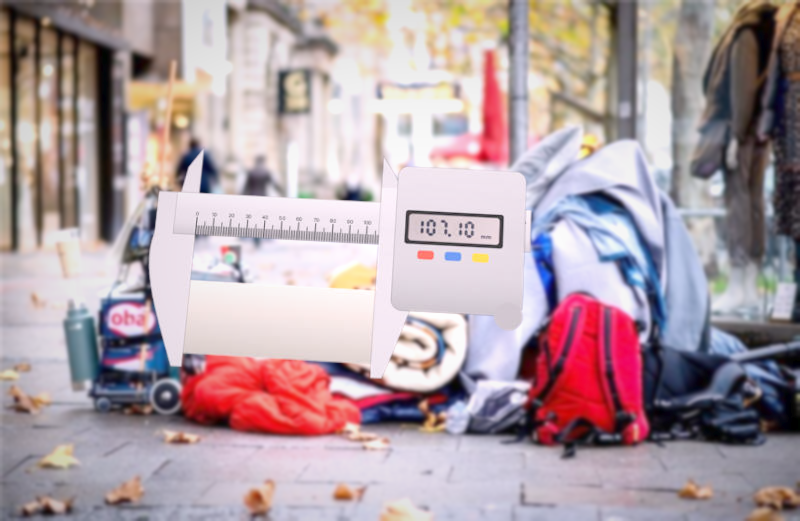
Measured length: 107.10 mm
